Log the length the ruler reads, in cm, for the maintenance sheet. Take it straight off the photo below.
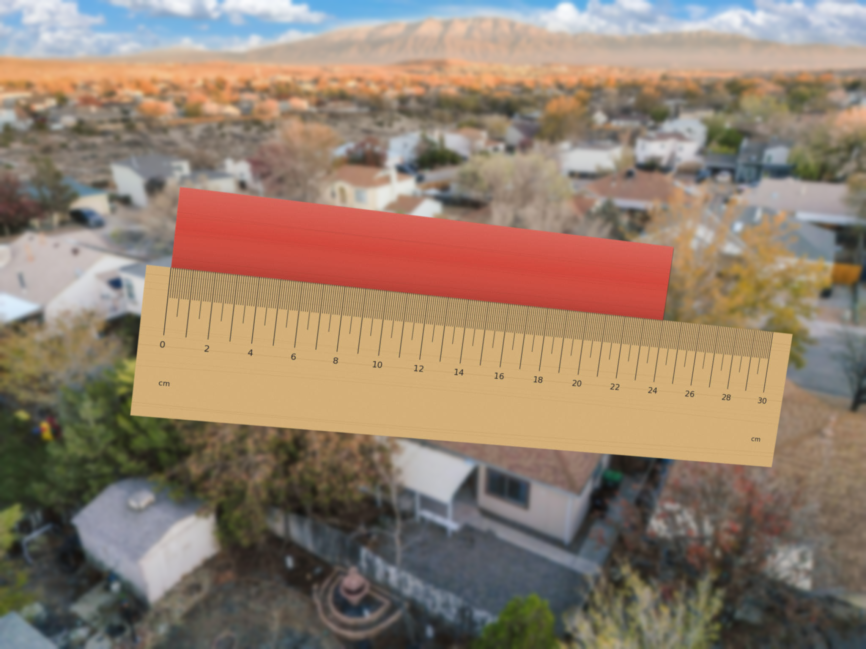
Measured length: 24 cm
